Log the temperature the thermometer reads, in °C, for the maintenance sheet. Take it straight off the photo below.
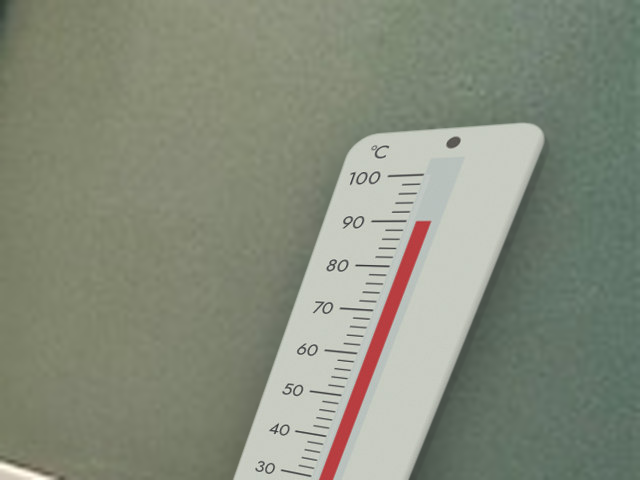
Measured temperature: 90 °C
